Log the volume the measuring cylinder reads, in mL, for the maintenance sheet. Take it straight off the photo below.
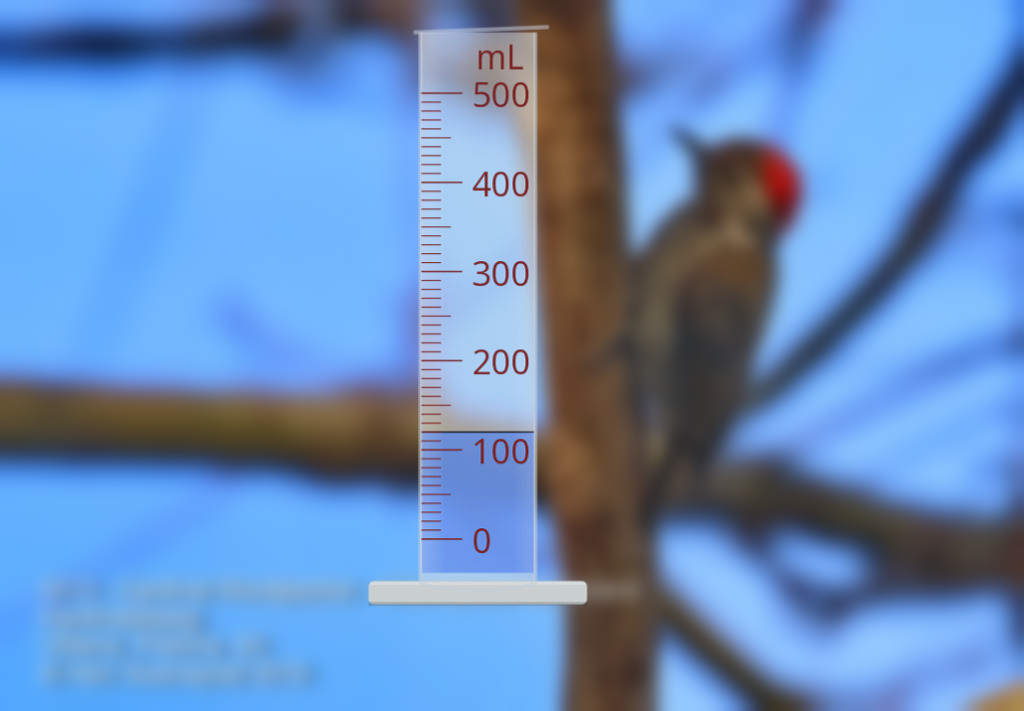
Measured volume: 120 mL
